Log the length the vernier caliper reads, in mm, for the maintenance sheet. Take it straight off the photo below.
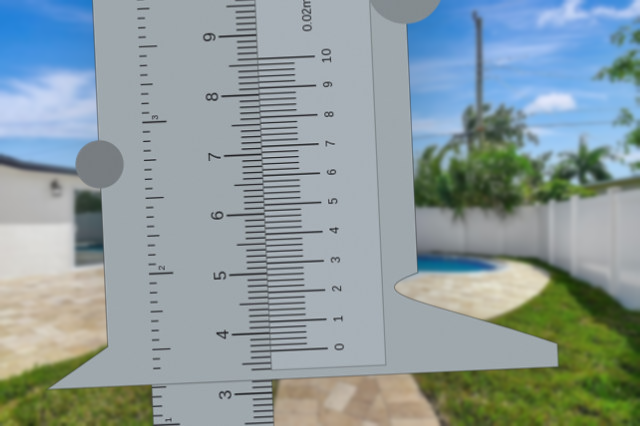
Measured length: 37.0 mm
